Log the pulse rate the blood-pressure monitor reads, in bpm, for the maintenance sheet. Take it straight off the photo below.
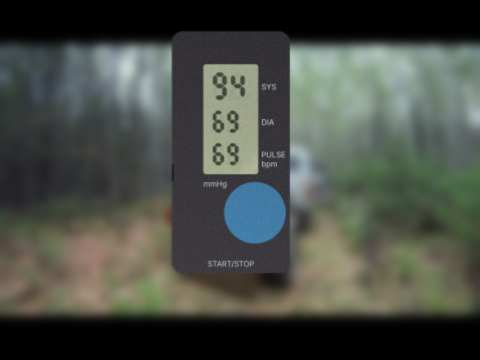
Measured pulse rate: 69 bpm
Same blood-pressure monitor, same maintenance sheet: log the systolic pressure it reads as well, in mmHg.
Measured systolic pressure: 94 mmHg
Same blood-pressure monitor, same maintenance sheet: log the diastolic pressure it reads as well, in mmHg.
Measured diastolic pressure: 69 mmHg
